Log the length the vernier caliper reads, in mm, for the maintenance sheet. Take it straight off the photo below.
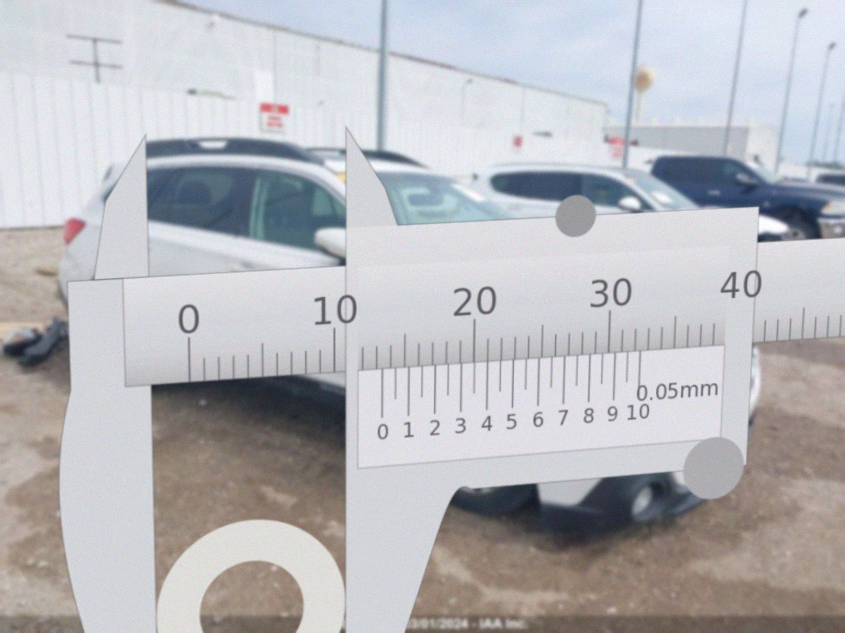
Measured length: 13.4 mm
